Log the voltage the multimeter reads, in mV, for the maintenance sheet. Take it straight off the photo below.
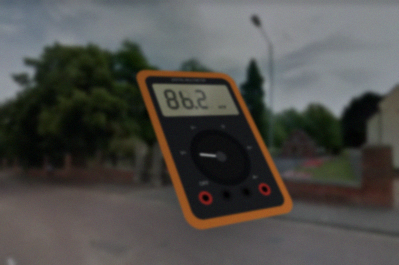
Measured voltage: 86.2 mV
